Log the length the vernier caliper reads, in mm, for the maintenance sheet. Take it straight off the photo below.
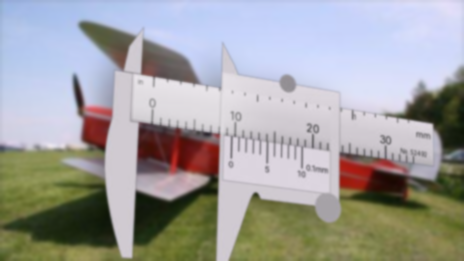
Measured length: 9.6 mm
